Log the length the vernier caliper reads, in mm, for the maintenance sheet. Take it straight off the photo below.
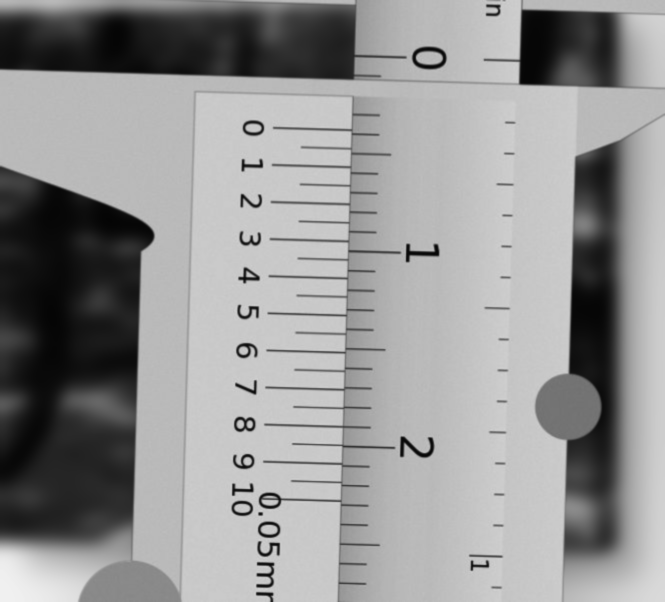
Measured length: 3.8 mm
